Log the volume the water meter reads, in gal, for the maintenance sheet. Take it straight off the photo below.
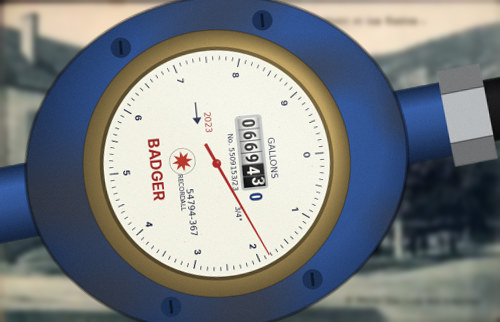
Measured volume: 669431.8 gal
